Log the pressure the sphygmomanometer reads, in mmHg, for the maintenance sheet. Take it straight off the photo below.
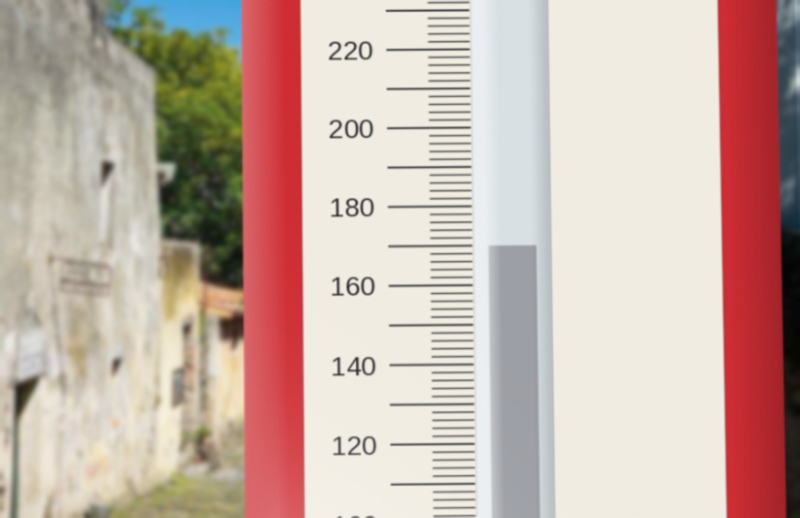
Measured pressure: 170 mmHg
